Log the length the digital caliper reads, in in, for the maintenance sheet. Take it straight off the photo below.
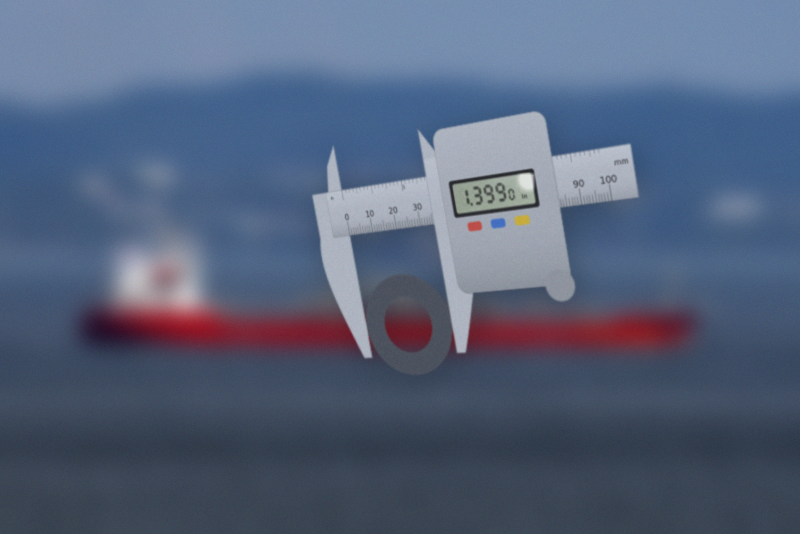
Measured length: 1.3990 in
